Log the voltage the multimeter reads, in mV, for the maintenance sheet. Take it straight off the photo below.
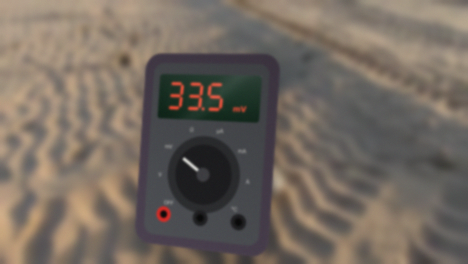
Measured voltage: 33.5 mV
